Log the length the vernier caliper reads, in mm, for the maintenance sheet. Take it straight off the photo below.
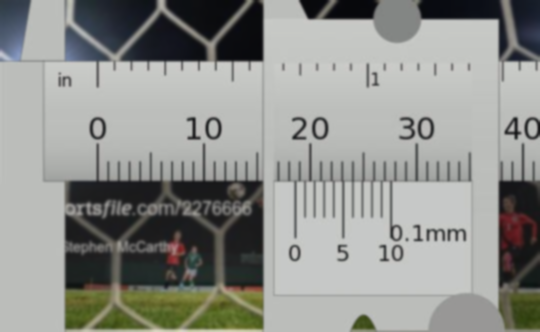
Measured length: 18.6 mm
